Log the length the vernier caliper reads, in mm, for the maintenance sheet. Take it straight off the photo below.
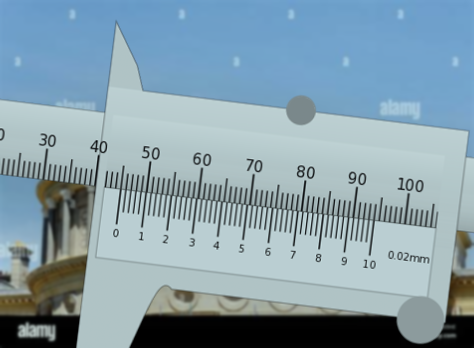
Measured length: 45.0 mm
